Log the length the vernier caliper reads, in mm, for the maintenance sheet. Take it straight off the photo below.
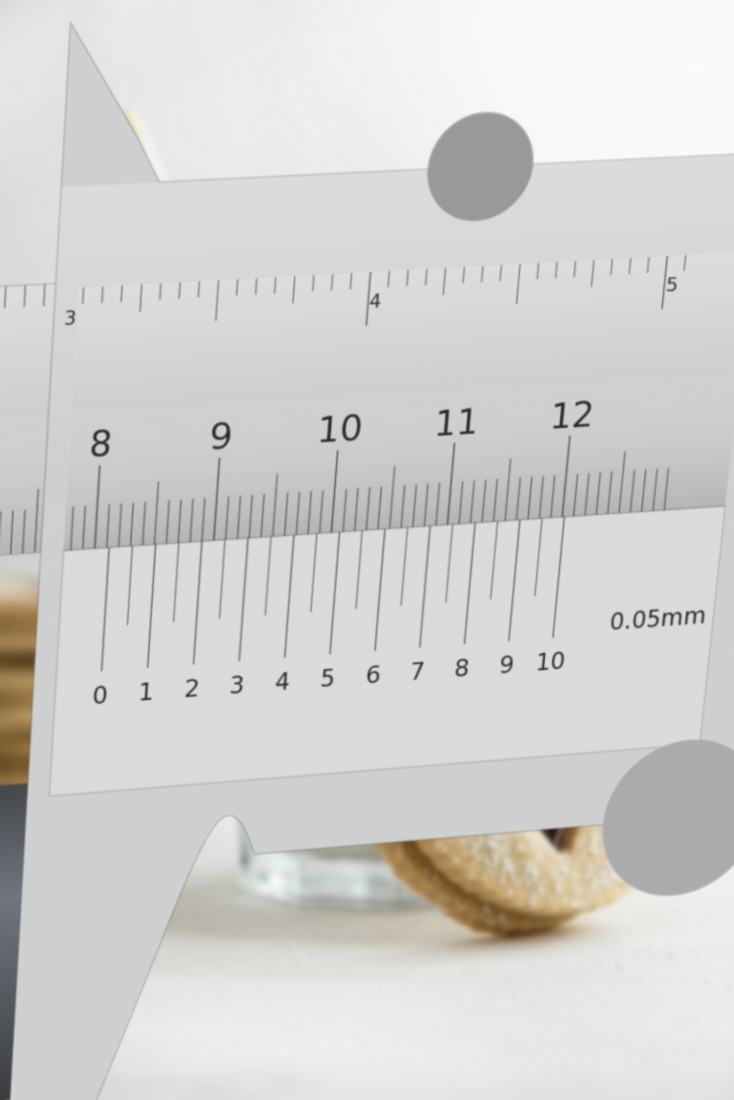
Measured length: 81.2 mm
